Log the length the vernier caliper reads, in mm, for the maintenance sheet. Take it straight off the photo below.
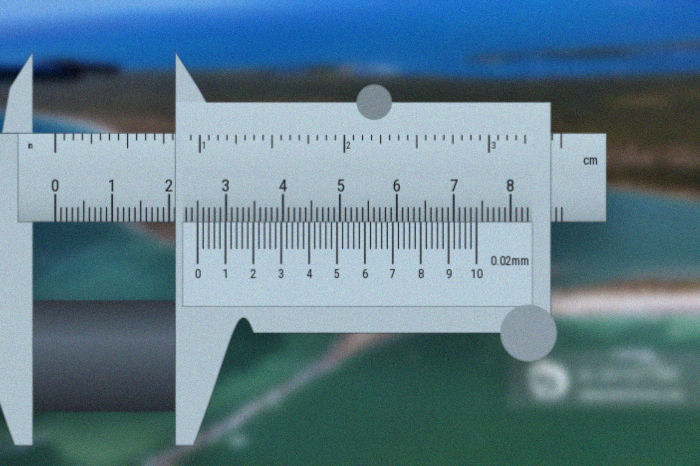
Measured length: 25.0 mm
